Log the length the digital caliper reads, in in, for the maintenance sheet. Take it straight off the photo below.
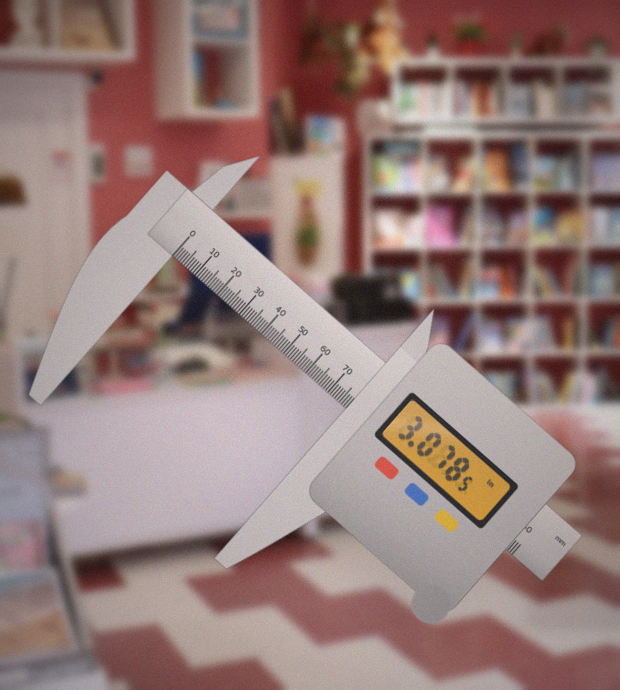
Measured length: 3.0785 in
